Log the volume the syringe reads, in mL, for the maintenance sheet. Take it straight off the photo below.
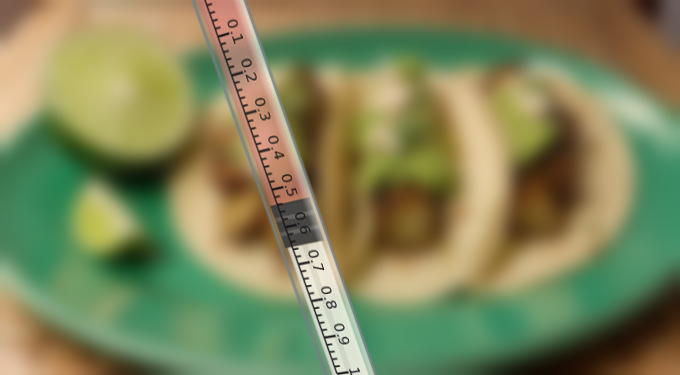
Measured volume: 0.54 mL
